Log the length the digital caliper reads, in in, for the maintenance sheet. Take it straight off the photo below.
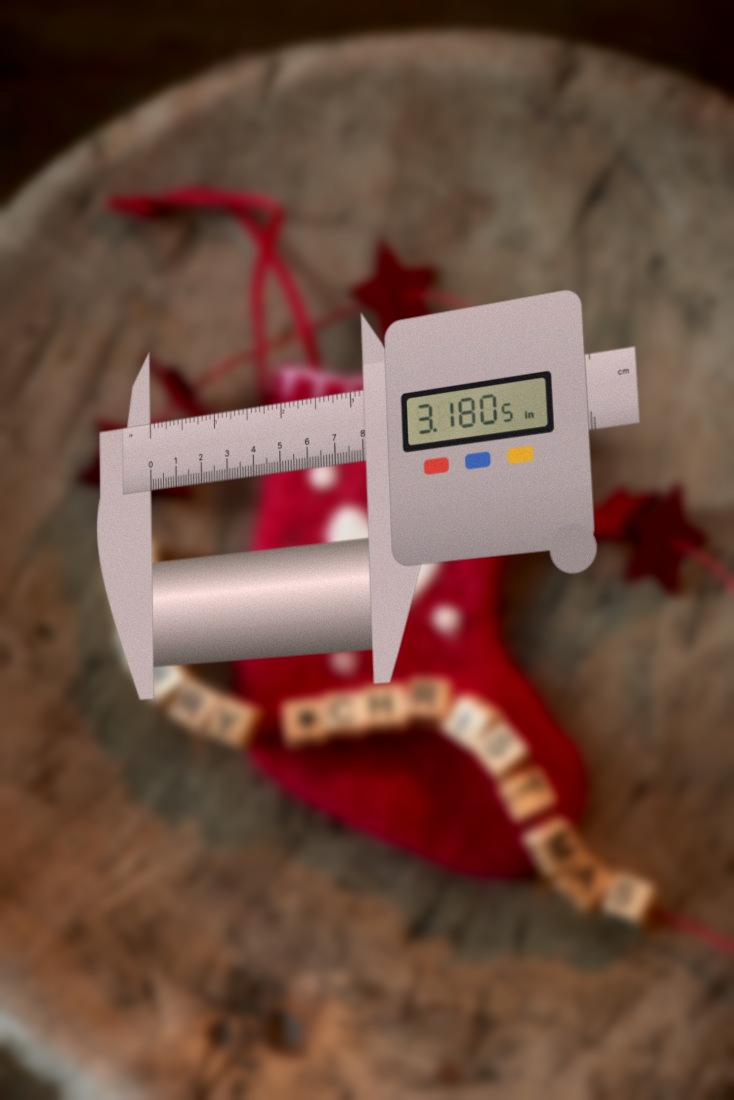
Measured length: 3.1805 in
